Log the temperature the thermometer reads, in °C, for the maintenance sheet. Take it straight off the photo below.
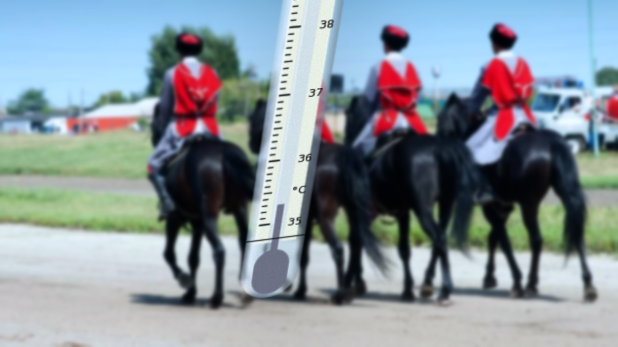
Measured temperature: 35.3 °C
